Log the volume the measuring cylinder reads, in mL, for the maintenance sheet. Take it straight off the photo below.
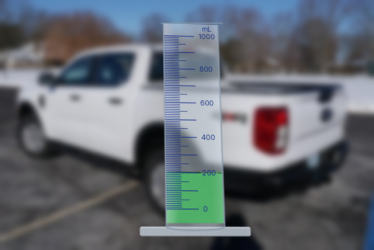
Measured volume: 200 mL
